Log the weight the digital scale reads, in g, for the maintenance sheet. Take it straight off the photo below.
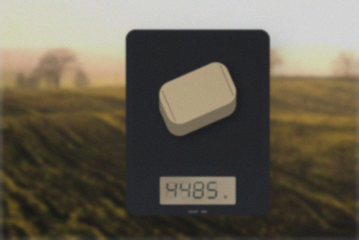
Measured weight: 4485 g
